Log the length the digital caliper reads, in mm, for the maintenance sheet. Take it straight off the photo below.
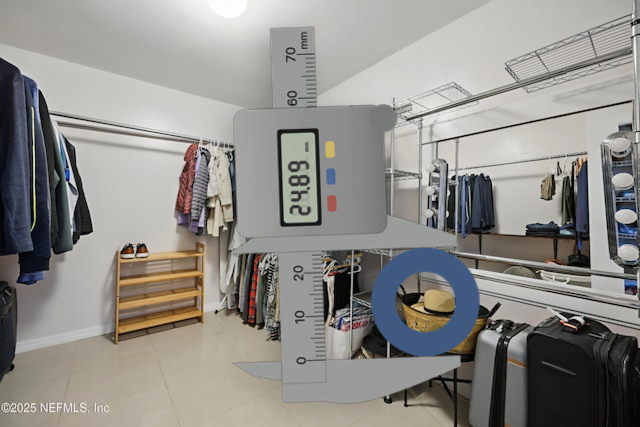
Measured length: 24.89 mm
